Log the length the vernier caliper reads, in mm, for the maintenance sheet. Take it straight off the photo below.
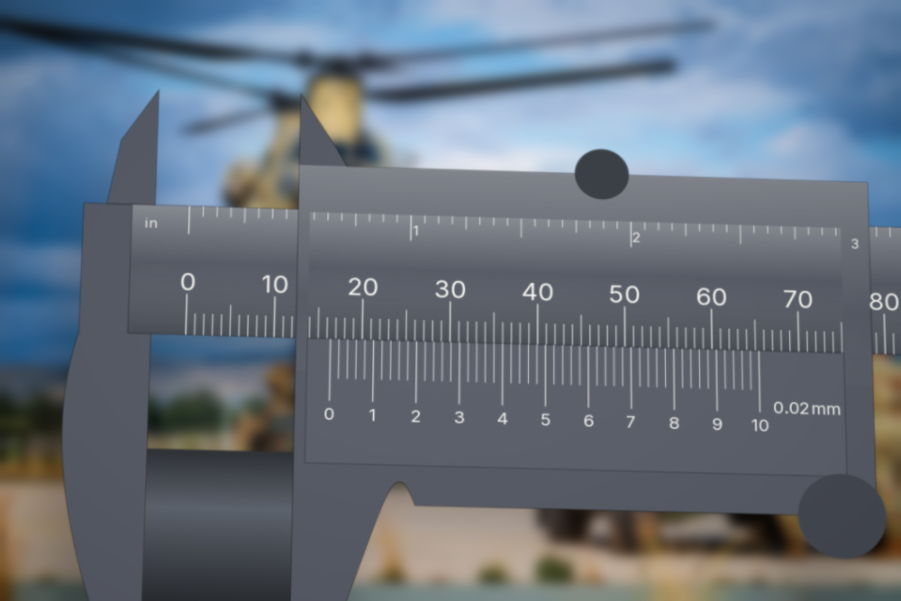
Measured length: 16.4 mm
